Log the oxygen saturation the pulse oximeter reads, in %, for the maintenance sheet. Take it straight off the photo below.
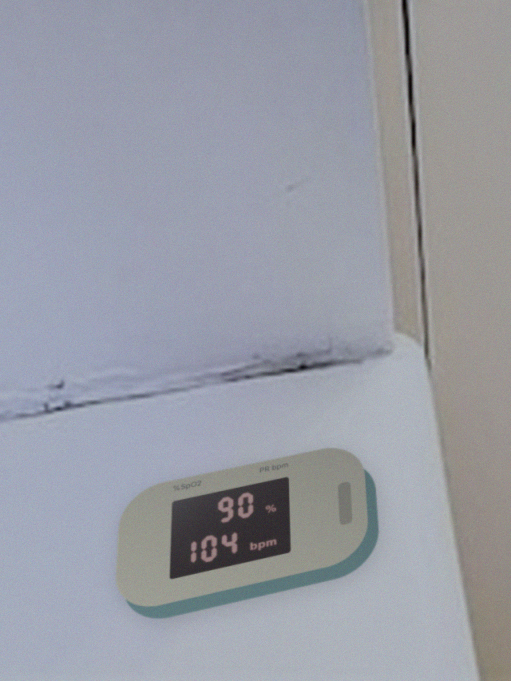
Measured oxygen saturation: 90 %
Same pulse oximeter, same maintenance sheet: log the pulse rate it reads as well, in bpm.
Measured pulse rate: 104 bpm
